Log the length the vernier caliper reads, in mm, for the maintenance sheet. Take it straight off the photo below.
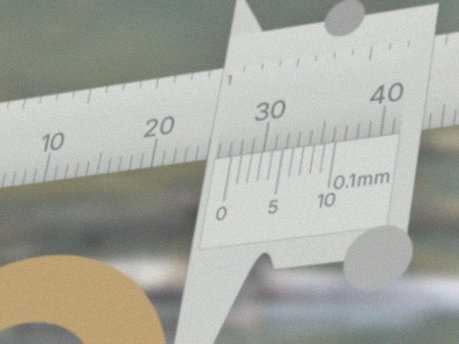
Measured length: 27.2 mm
